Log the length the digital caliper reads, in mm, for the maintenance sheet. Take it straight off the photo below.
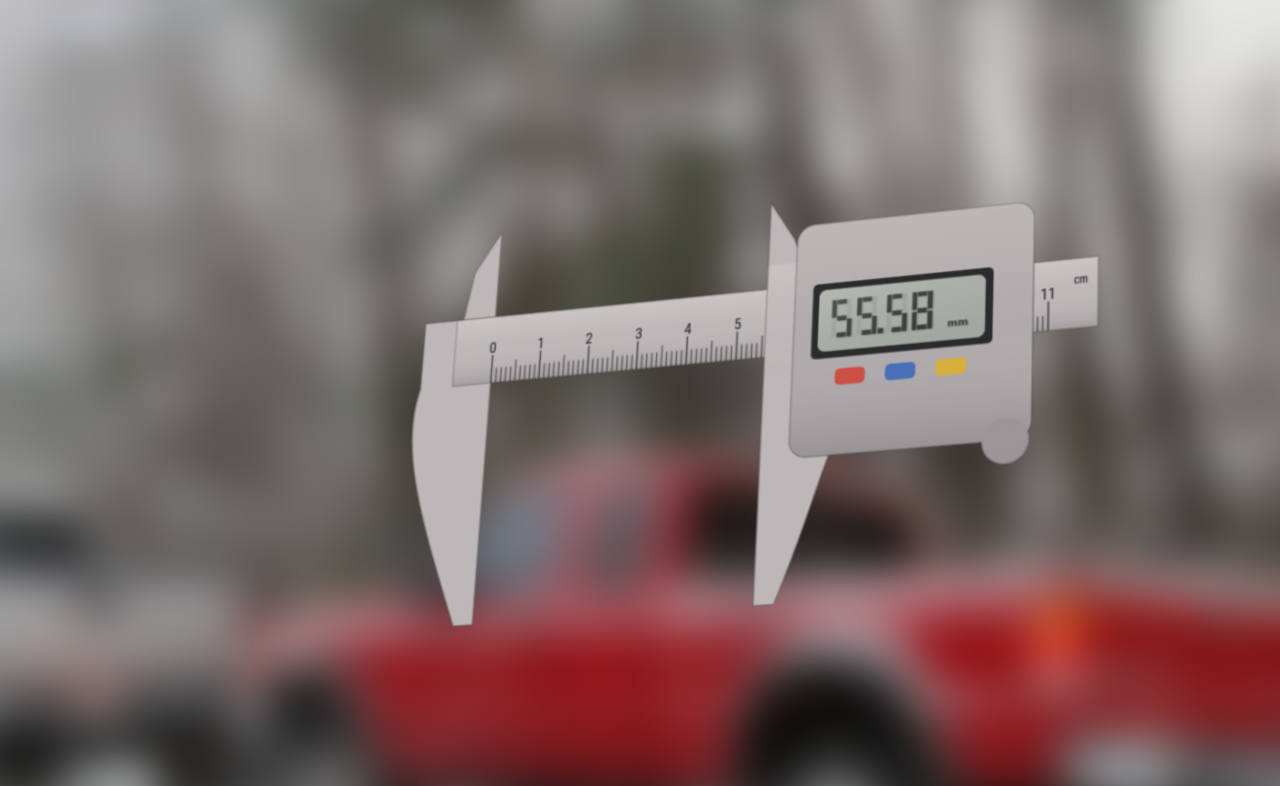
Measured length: 55.58 mm
